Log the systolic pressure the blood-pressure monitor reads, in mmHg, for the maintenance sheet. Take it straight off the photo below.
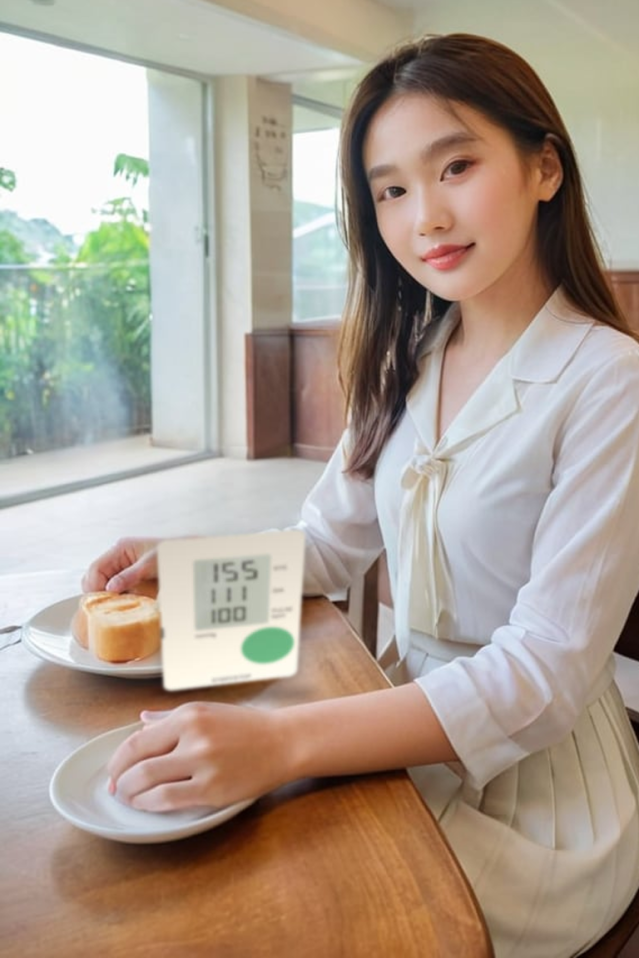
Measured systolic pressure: 155 mmHg
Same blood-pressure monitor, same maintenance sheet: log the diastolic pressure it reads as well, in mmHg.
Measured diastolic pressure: 111 mmHg
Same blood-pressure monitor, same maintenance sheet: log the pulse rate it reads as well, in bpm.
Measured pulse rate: 100 bpm
